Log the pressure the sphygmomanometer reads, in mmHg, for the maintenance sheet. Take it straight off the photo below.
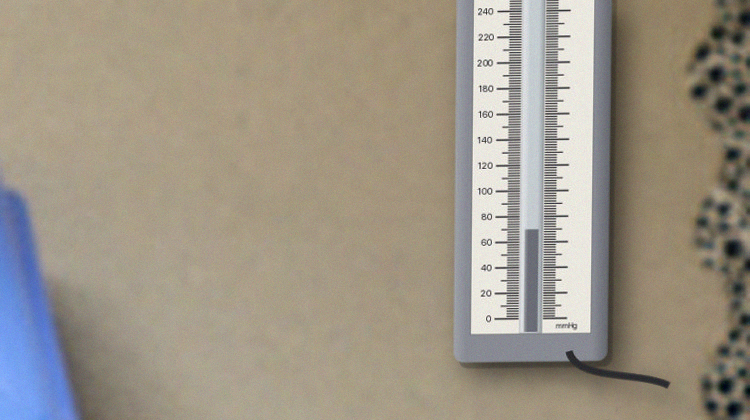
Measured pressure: 70 mmHg
